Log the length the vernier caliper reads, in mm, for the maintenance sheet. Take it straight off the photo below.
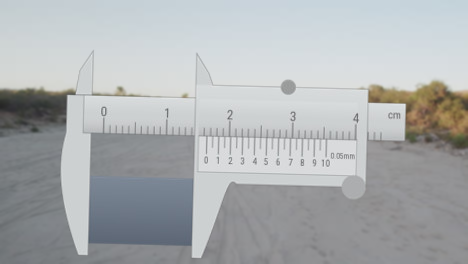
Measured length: 16.4 mm
